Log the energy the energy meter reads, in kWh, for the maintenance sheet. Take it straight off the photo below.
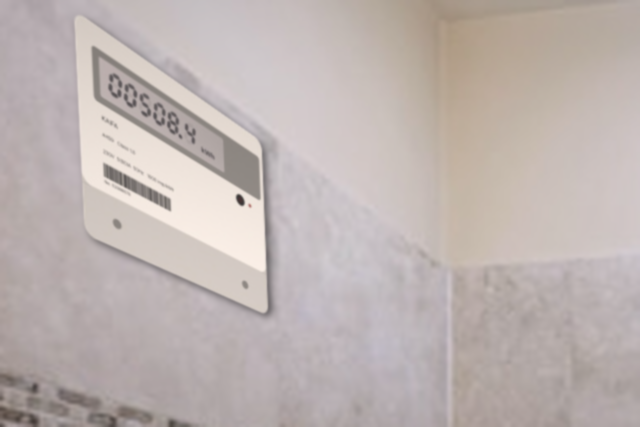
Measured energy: 508.4 kWh
